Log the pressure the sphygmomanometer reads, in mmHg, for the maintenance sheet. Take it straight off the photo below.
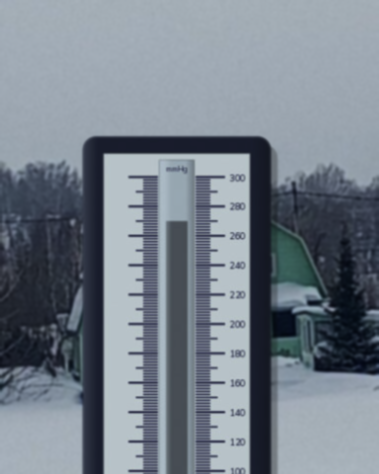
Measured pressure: 270 mmHg
